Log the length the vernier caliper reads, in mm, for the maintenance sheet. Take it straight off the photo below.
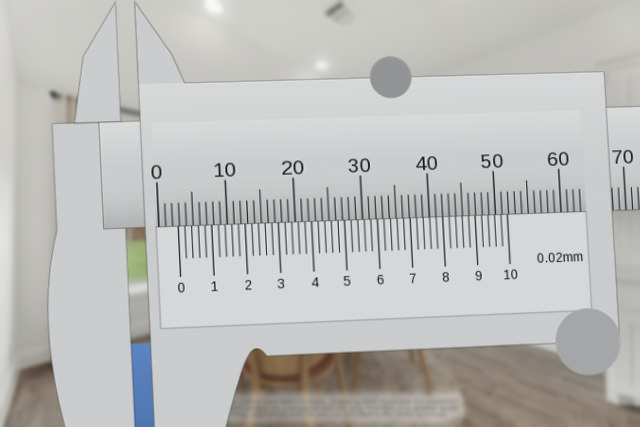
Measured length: 2.8 mm
